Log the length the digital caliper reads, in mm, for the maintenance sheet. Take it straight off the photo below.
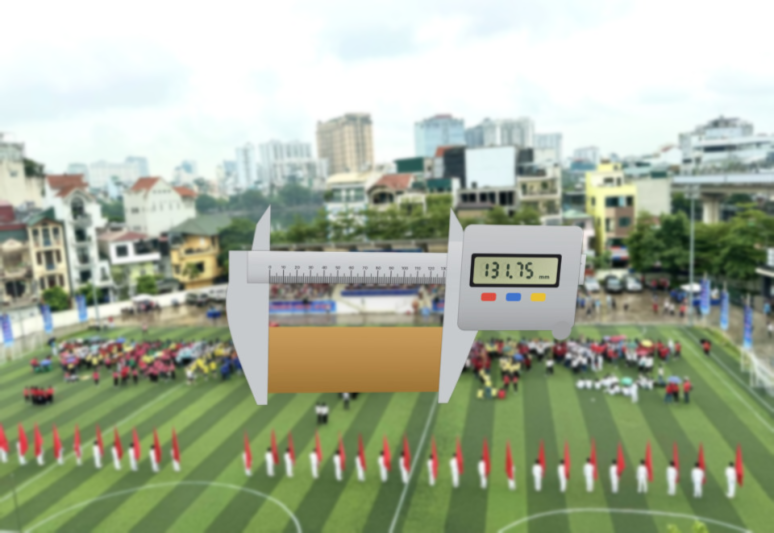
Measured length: 131.75 mm
